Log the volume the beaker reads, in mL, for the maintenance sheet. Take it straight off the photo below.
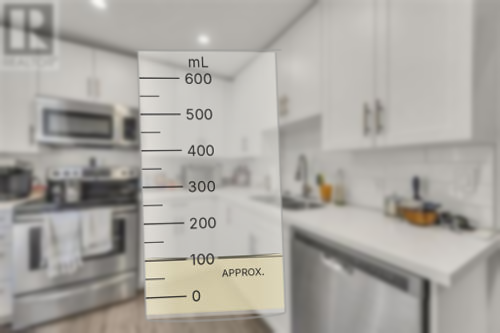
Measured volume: 100 mL
